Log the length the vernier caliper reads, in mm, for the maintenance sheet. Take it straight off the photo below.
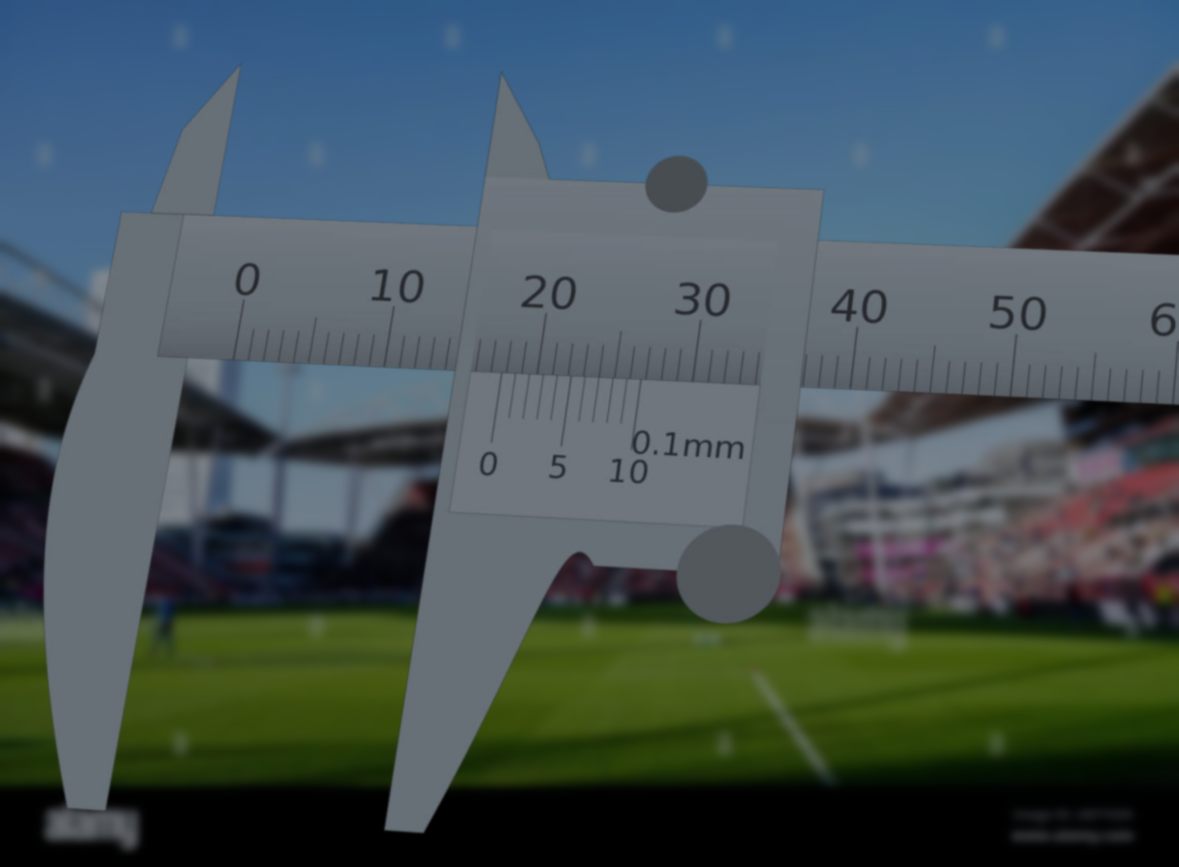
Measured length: 17.7 mm
